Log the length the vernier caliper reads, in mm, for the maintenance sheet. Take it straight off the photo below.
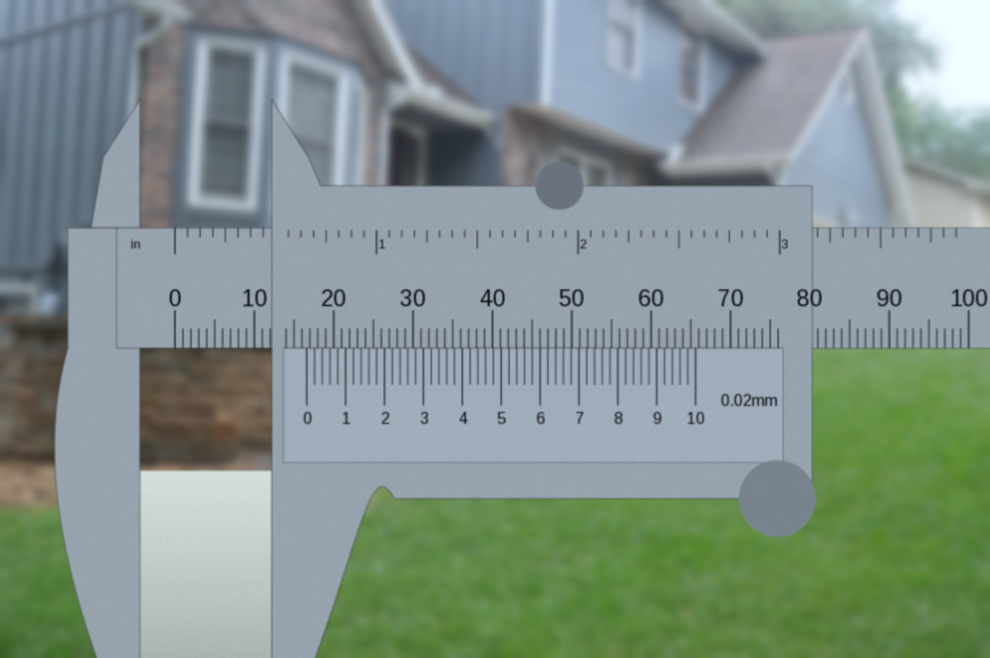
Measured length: 16.6 mm
